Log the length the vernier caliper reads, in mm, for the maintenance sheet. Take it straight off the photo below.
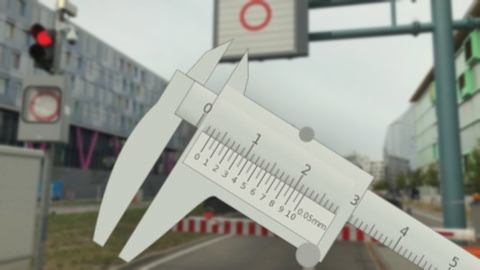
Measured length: 3.0 mm
